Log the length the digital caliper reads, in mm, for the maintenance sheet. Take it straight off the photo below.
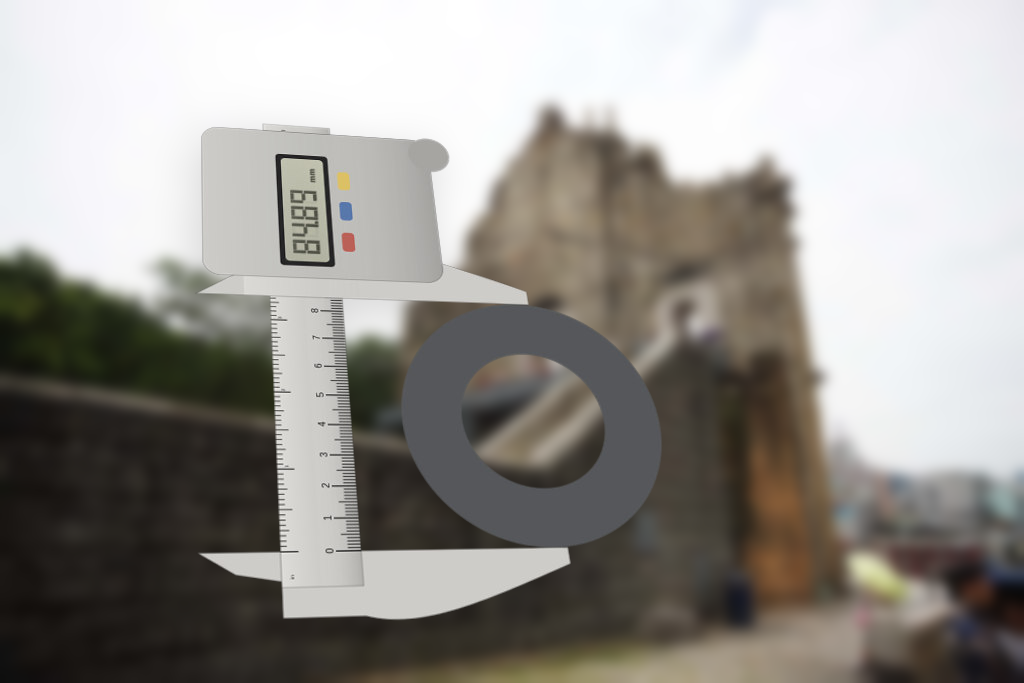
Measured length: 84.89 mm
